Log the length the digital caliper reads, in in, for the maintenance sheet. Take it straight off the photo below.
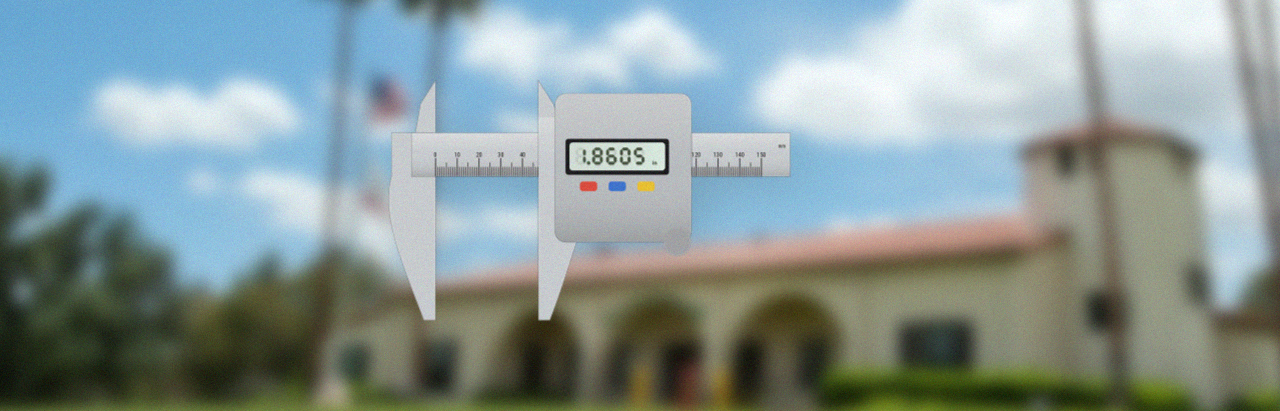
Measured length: 1.8605 in
